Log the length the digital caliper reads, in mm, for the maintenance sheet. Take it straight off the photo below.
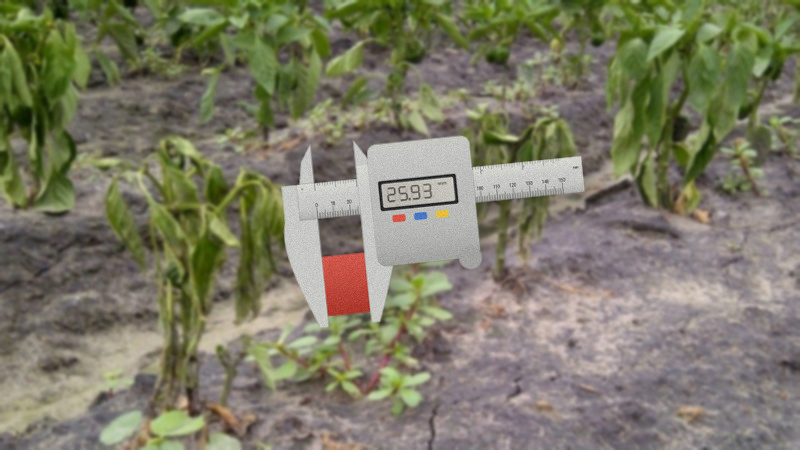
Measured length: 25.93 mm
